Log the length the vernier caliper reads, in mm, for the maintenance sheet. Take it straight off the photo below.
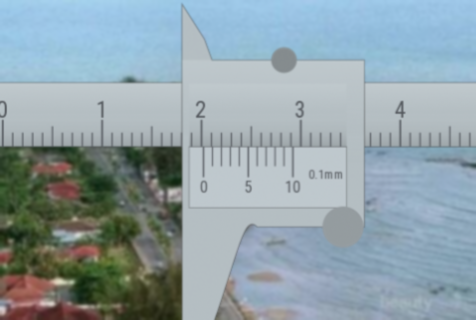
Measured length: 20.2 mm
